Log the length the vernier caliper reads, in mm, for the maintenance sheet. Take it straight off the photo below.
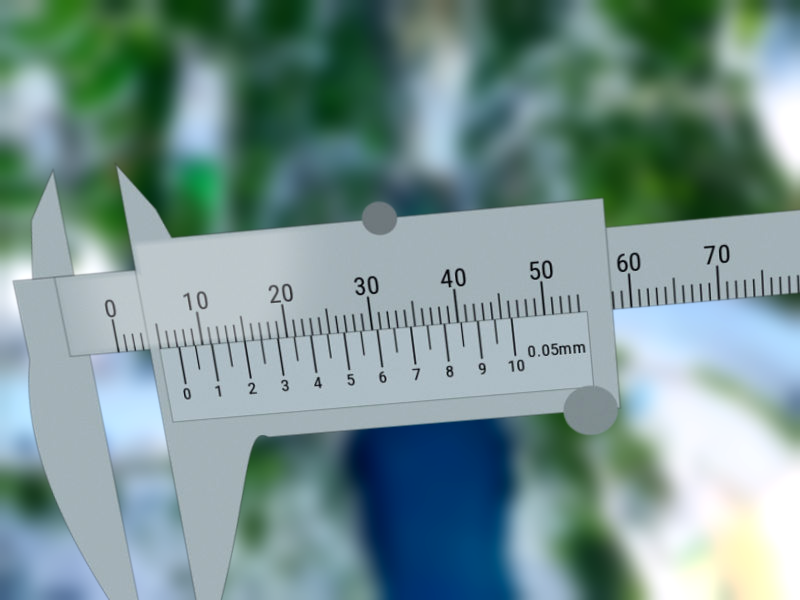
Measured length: 7.2 mm
